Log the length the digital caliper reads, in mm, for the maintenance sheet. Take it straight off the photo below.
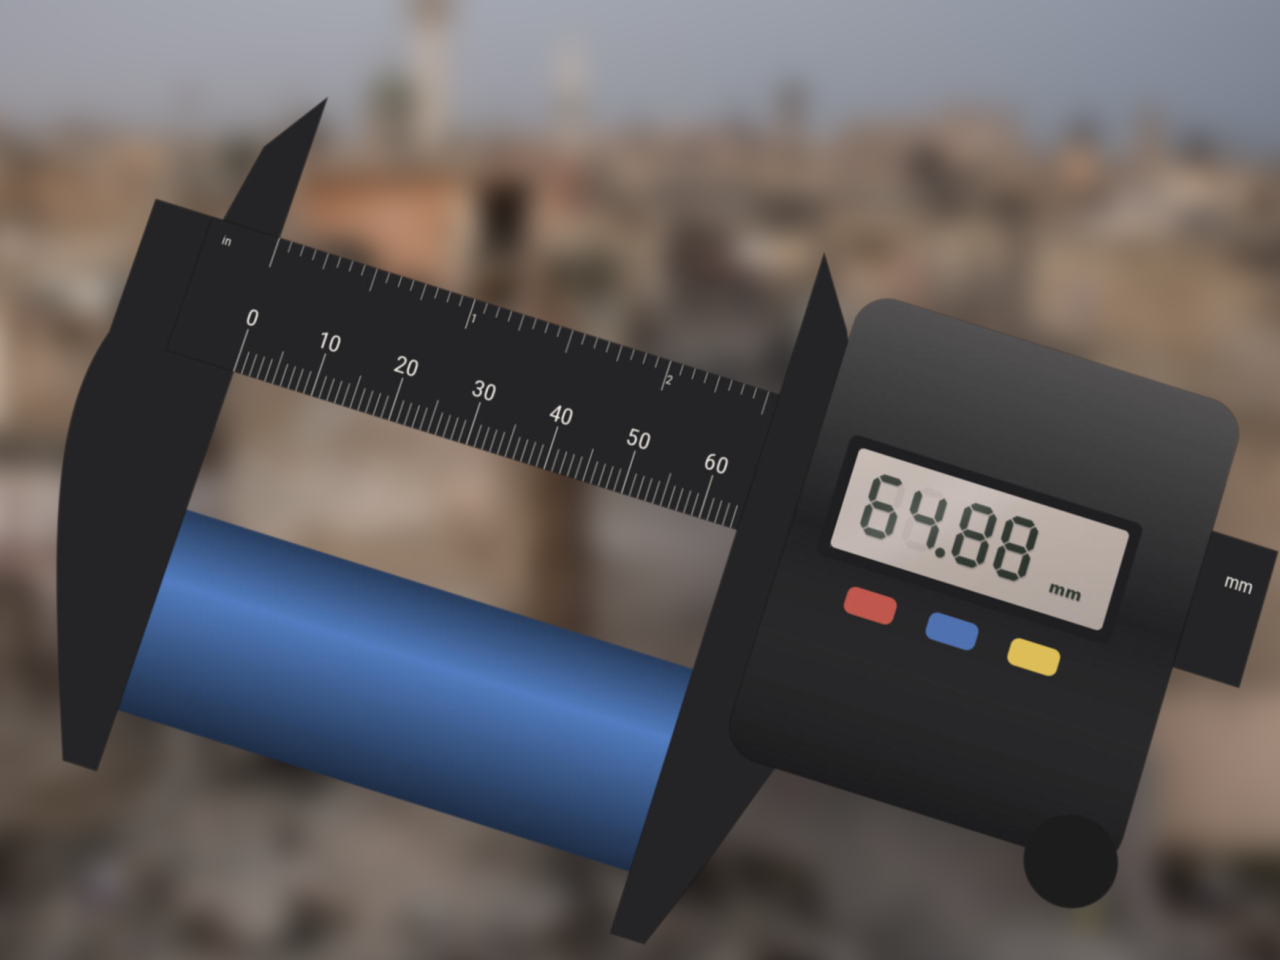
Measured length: 64.88 mm
